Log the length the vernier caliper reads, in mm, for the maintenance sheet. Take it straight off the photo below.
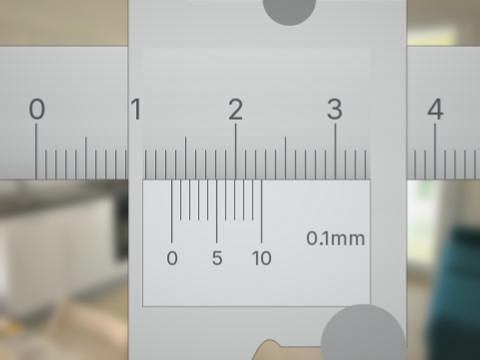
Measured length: 13.6 mm
